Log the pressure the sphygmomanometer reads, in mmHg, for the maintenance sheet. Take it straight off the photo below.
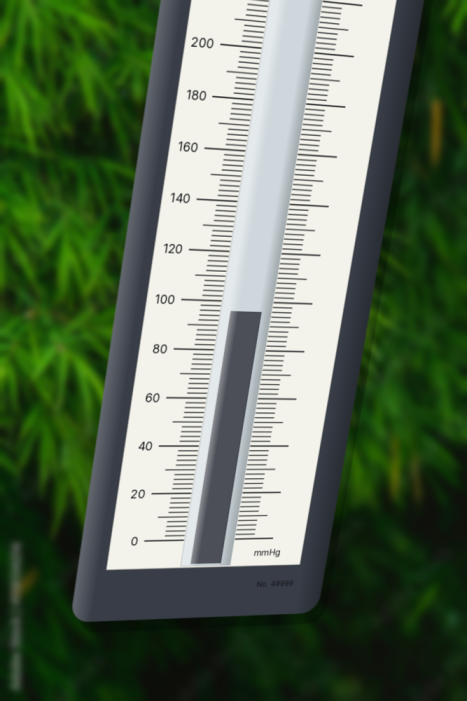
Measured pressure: 96 mmHg
